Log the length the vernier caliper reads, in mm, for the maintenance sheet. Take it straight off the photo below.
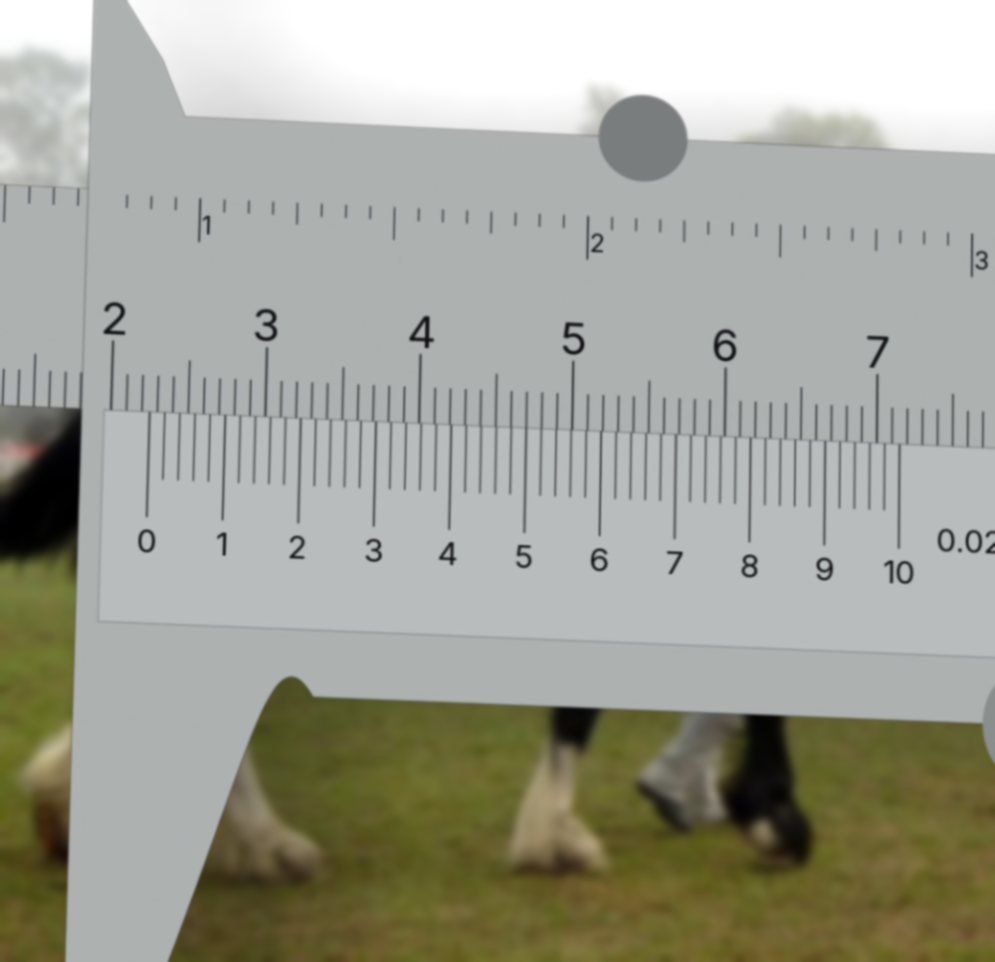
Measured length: 22.5 mm
